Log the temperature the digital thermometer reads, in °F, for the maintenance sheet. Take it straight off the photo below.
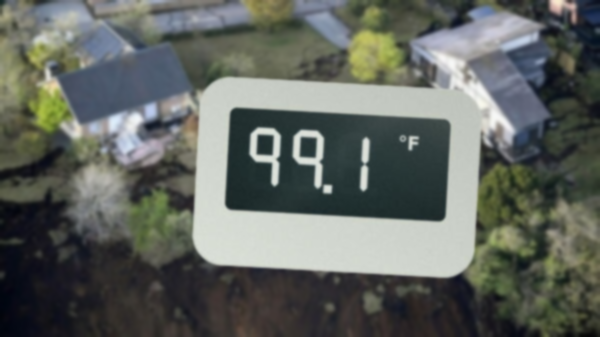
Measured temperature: 99.1 °F
